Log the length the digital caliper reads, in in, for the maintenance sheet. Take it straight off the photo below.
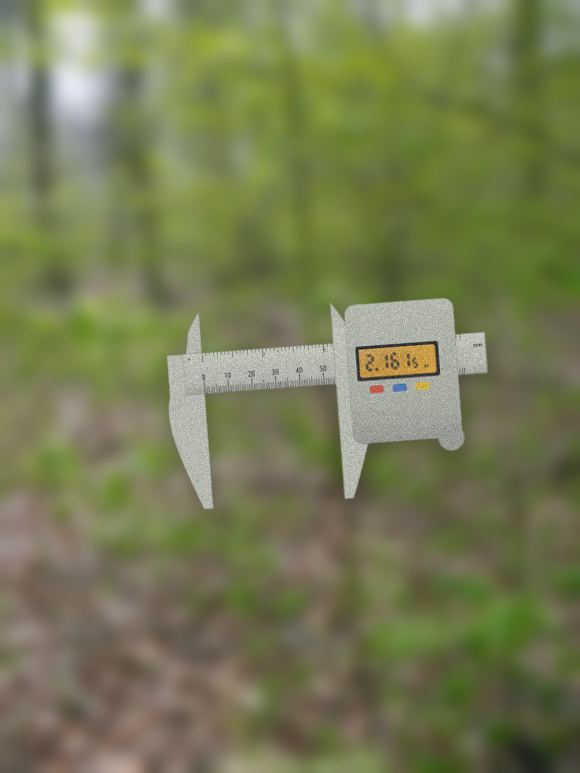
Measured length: 2.1615 in
